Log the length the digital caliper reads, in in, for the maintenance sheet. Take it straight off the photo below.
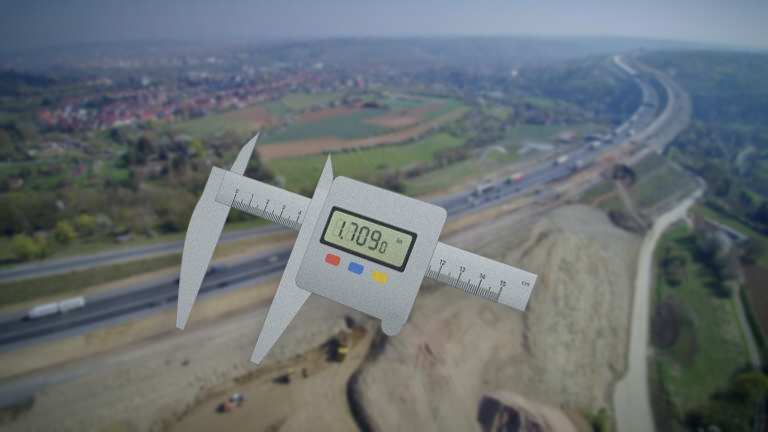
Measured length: 1.7090 in
